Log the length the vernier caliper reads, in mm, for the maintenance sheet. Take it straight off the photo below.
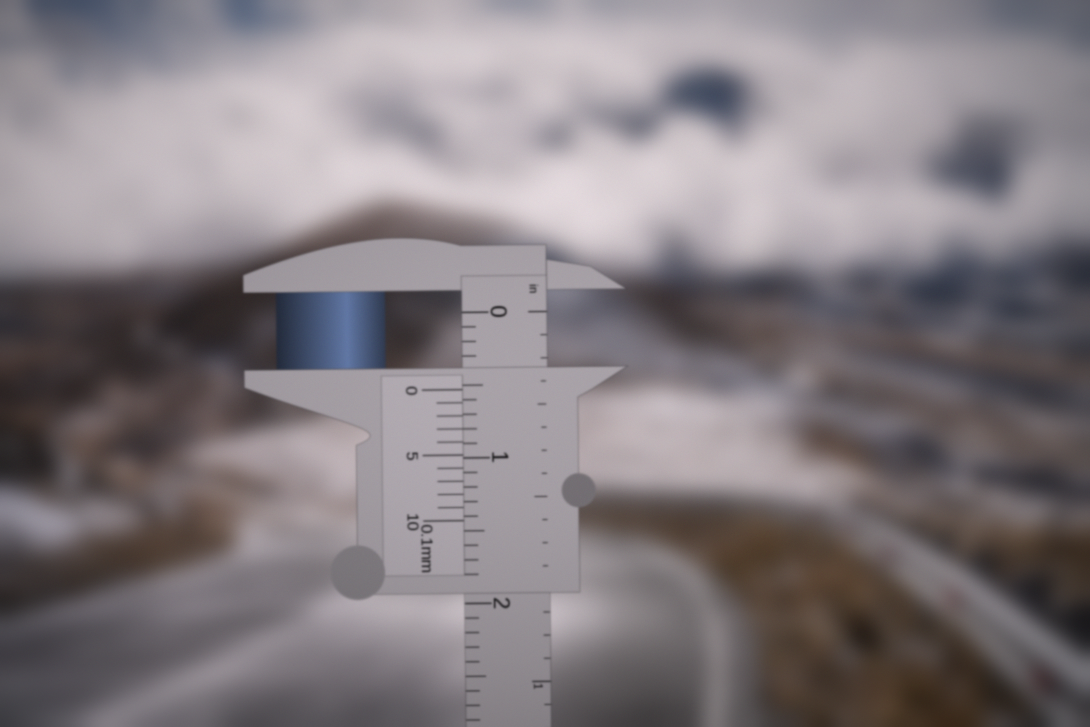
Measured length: 5.3 mm
